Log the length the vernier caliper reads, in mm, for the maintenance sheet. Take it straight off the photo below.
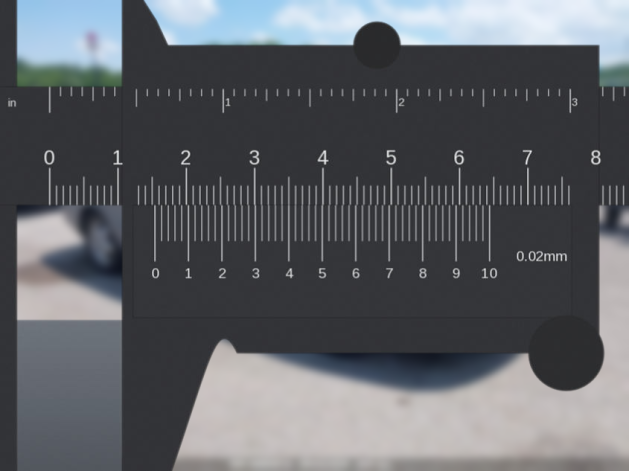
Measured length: 15.4 mm
